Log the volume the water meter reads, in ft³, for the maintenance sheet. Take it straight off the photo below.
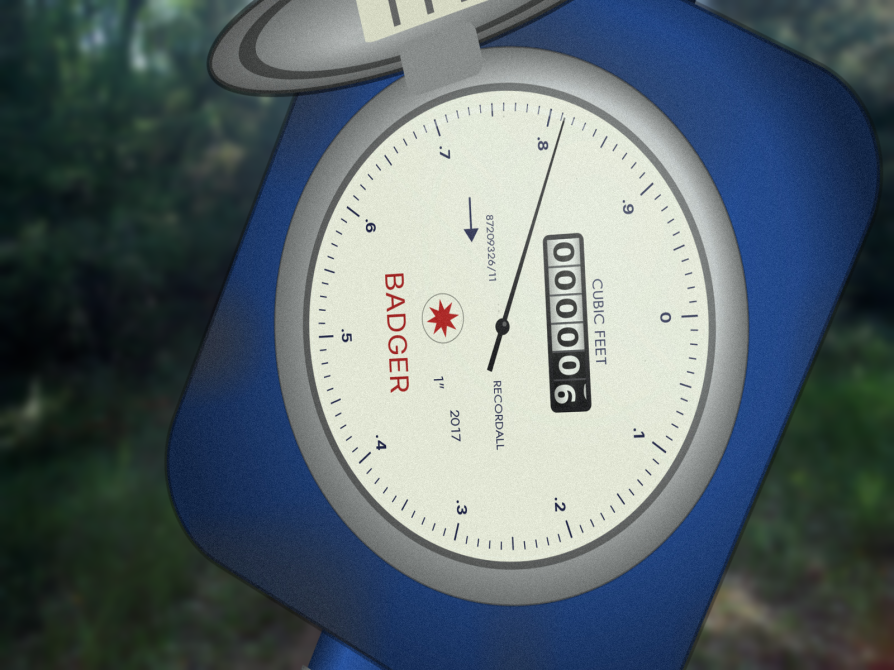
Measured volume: 5.81 ft³
